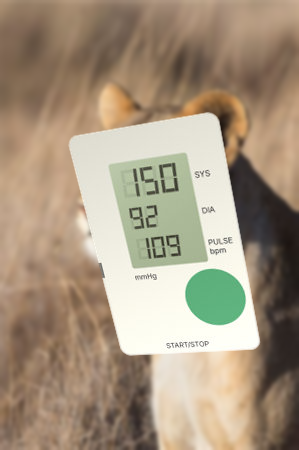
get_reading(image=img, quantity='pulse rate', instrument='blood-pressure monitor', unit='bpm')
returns 109 bpm
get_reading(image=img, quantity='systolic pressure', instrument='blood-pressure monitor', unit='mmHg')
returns 150 mmHg
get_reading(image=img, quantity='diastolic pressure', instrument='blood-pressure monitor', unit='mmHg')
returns 92 mmHg
